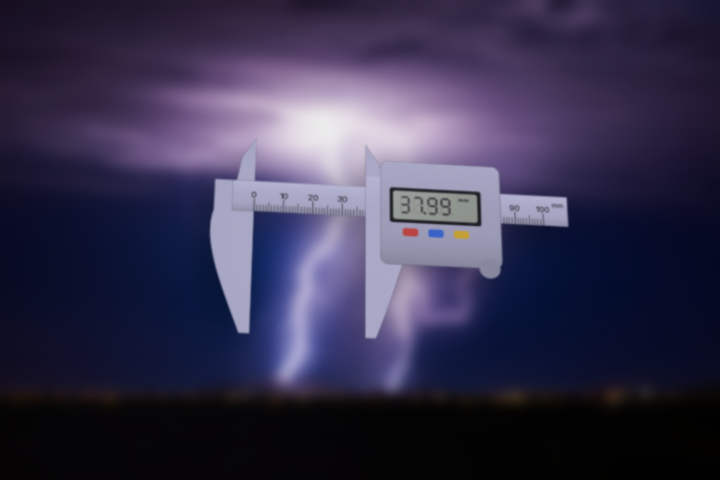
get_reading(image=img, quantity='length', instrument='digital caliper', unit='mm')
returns 37.99 mm
